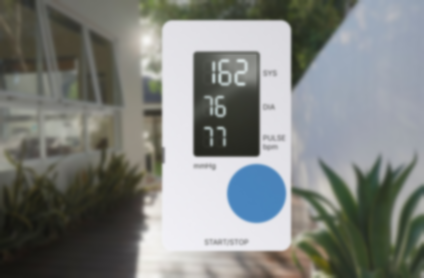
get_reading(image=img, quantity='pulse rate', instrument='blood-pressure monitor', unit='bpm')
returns 77 bpm
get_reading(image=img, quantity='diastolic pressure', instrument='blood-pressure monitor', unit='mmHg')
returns 76 mmHg
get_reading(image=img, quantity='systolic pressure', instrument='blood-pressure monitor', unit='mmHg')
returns 162 mmHg
